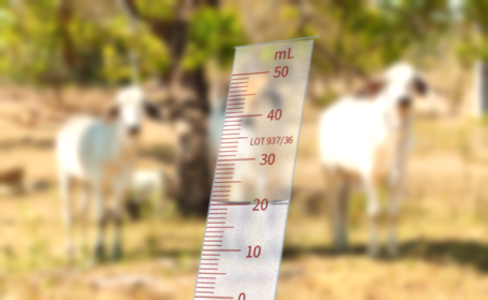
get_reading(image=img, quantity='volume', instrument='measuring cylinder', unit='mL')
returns 20 mL
